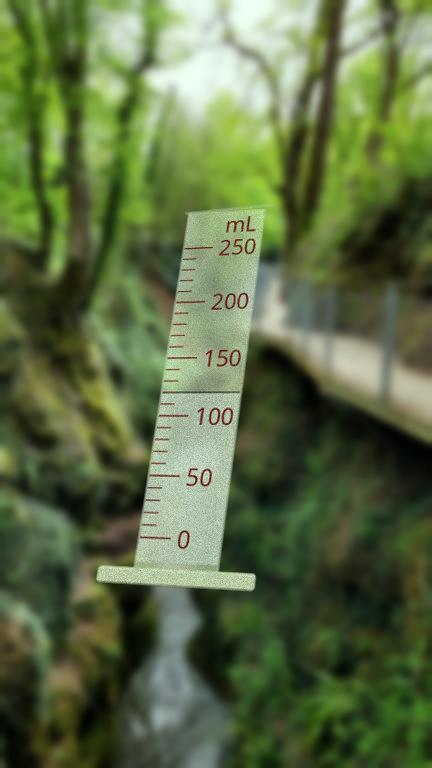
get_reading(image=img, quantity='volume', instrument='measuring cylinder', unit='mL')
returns 120 mL
